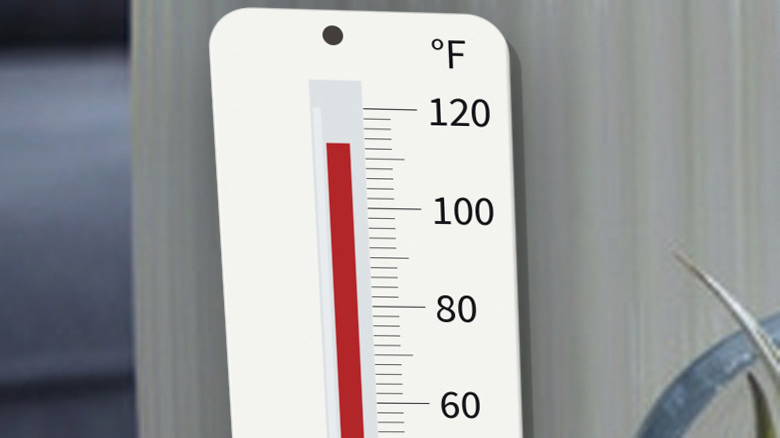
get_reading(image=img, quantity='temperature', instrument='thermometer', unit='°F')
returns 113 °F
